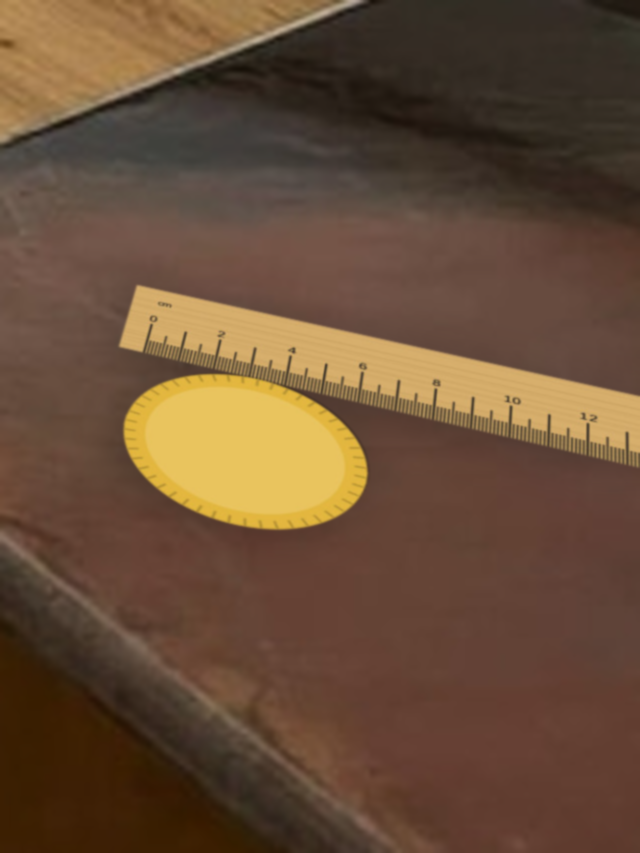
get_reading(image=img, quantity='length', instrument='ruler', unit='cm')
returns 6.5 cm
